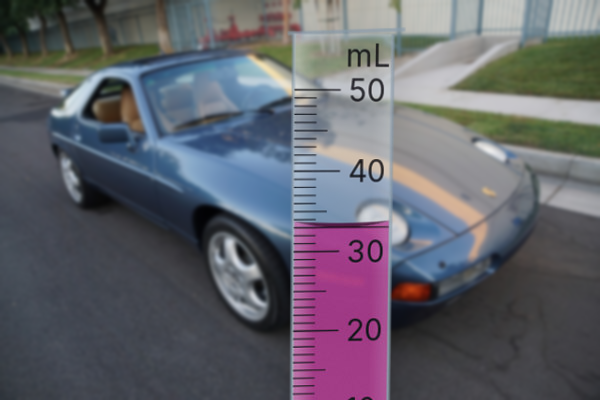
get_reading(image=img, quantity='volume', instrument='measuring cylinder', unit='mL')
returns 33 mL
